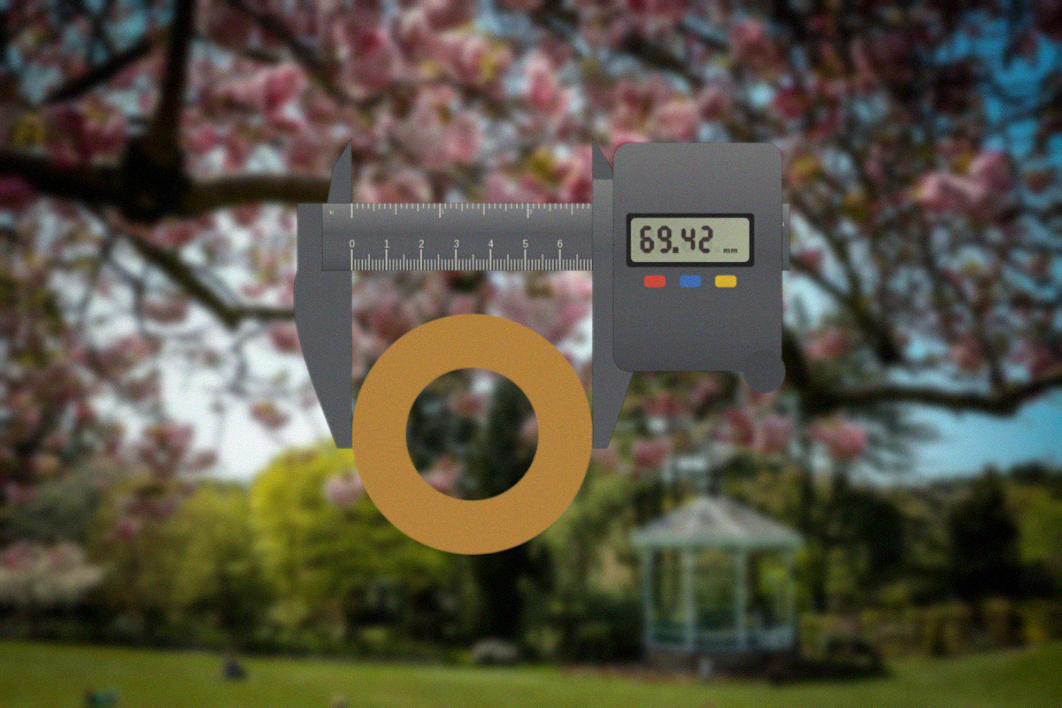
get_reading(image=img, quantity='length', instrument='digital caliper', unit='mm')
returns 69.42 mm
